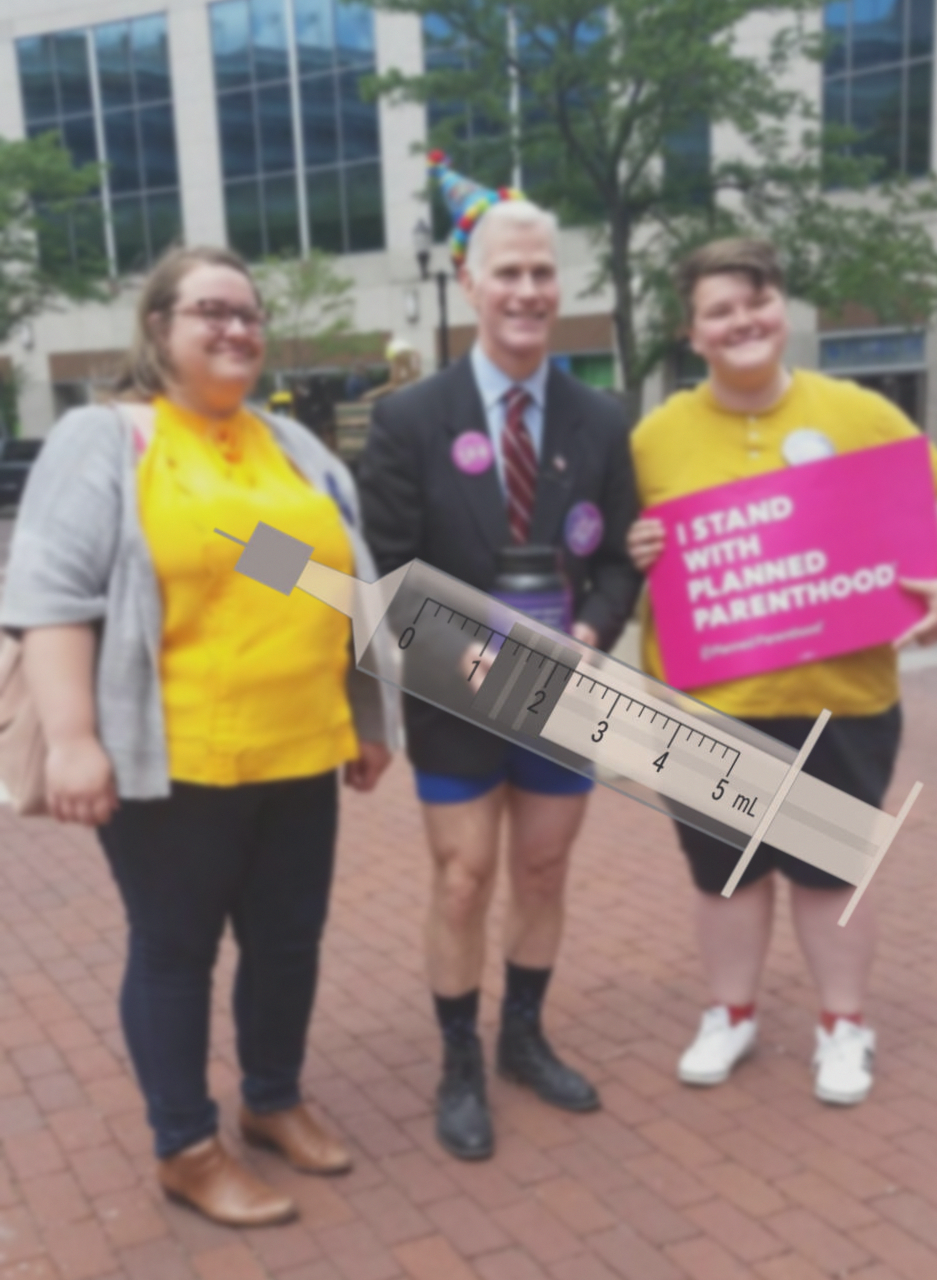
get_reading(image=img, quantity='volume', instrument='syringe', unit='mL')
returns 1.2 mL
